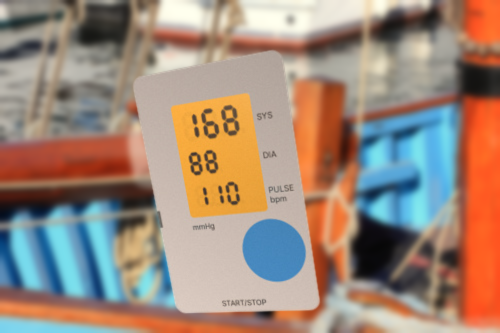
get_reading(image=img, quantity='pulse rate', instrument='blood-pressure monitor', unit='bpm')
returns 110 bpm
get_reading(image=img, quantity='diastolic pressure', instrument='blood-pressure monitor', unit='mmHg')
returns 88 mmHg
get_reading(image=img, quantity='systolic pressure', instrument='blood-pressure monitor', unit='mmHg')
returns 168 mmHg
